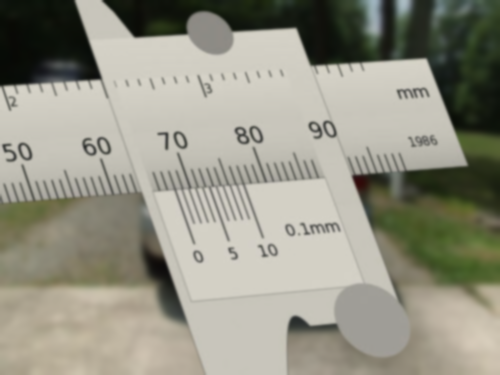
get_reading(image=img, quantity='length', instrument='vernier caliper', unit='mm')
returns 68.0 mm
